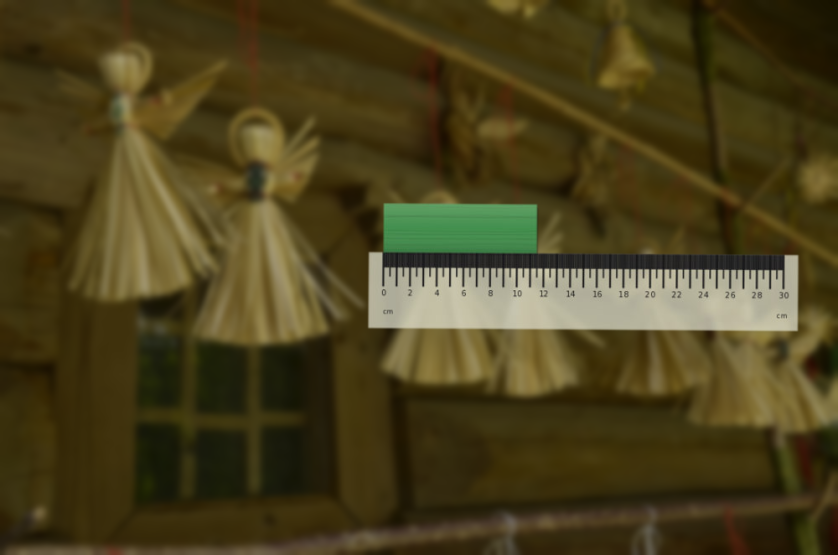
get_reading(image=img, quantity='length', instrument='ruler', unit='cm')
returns 11.5 cm
